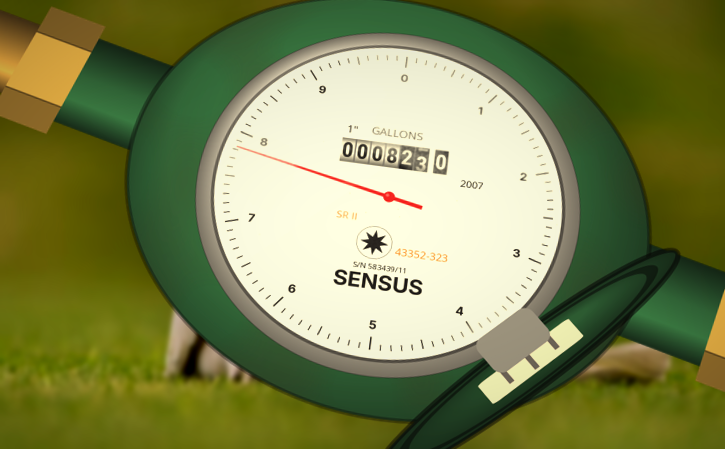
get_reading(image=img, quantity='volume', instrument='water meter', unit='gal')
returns 8227.8 gal
